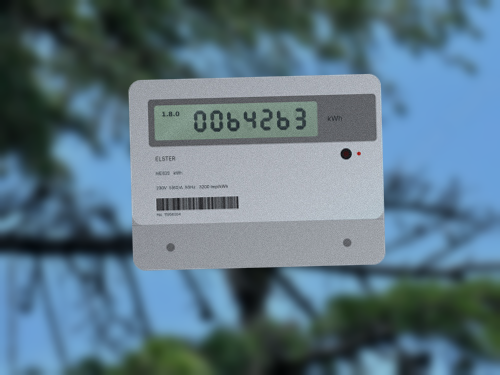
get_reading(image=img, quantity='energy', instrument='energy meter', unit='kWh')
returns 64263 kWh
